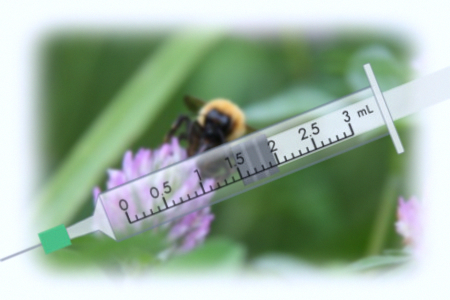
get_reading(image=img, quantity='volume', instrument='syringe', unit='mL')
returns 1.5 mL
